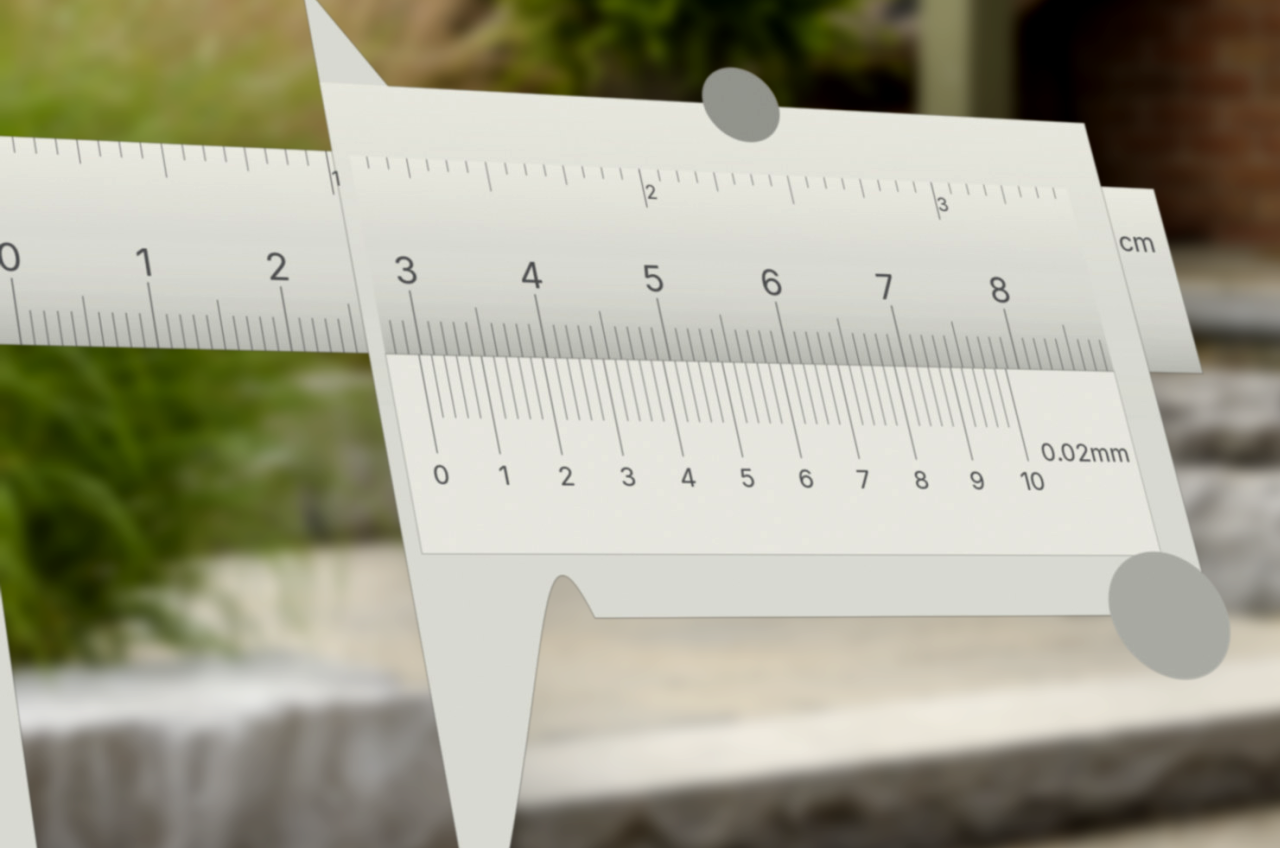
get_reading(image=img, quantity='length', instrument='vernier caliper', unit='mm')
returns 29.8 mm
